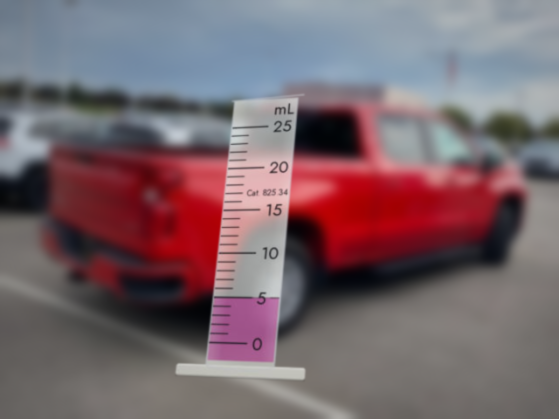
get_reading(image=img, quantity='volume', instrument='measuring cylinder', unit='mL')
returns 5 mL
